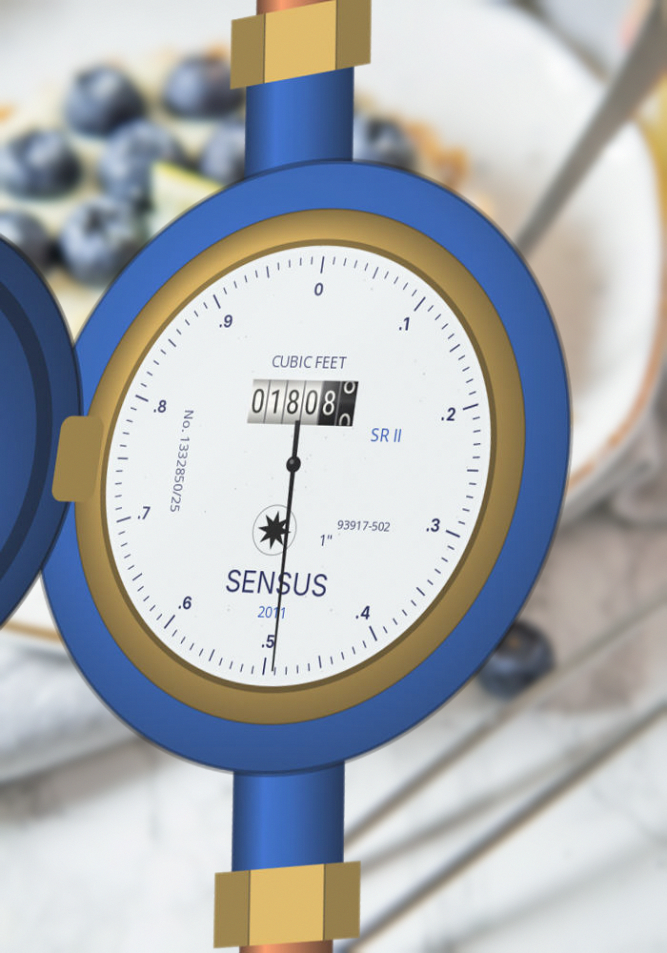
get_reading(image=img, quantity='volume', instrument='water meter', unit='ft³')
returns 18088.49 ft³
